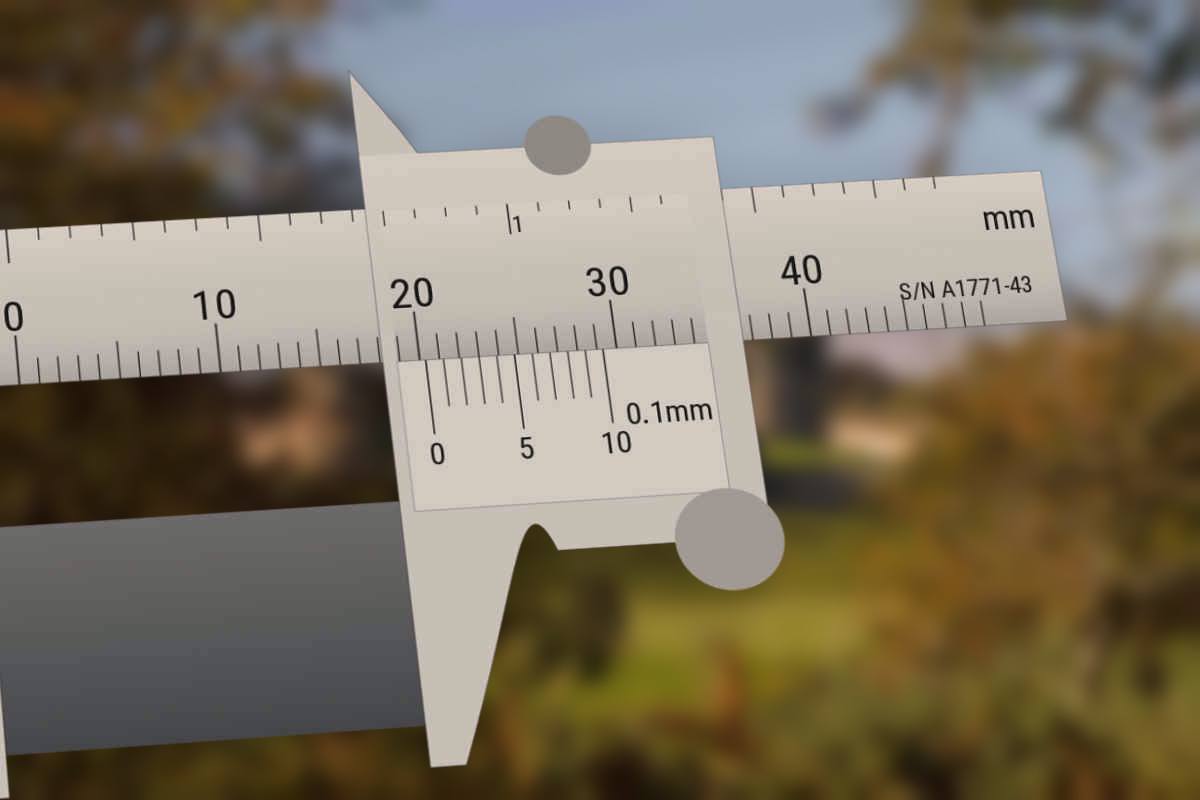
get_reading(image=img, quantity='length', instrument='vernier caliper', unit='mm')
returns 20.3 mm
